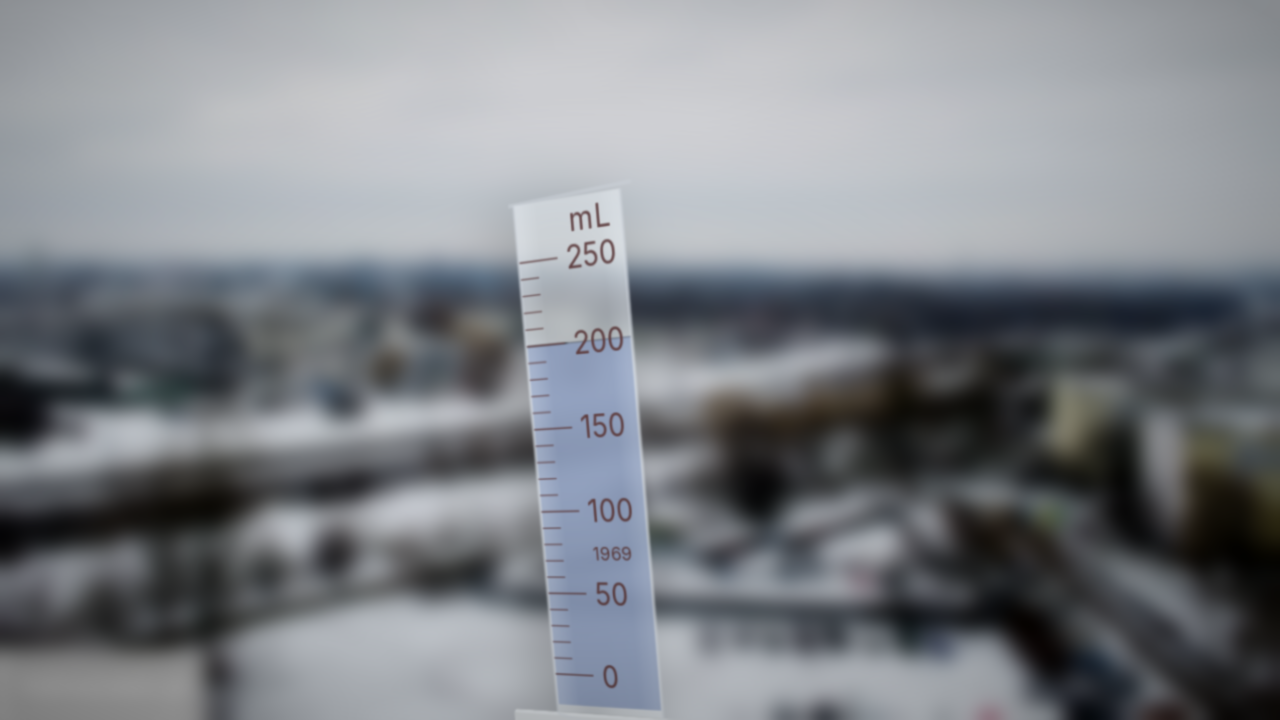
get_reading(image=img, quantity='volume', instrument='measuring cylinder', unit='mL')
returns 200 mL
